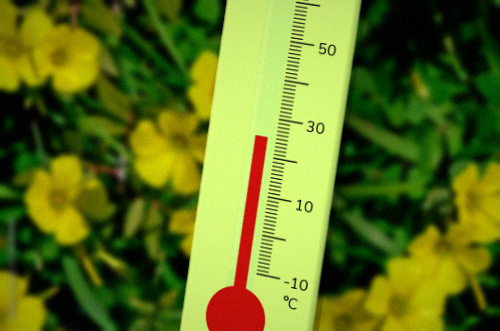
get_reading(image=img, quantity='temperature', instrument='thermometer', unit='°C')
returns 25 °C
